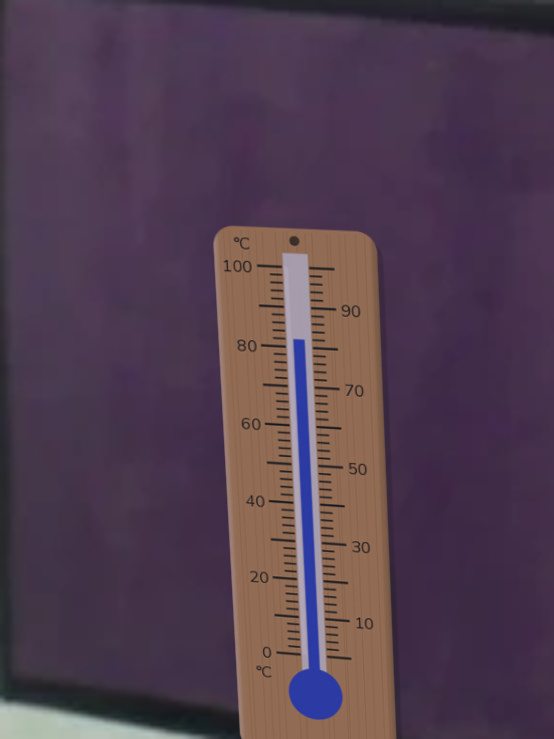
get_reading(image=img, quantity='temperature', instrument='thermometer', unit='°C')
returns 82 °C
